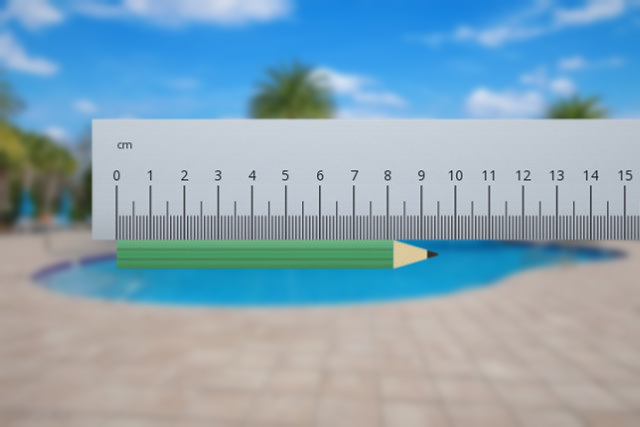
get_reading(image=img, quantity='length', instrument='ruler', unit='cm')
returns 9.5 cm
